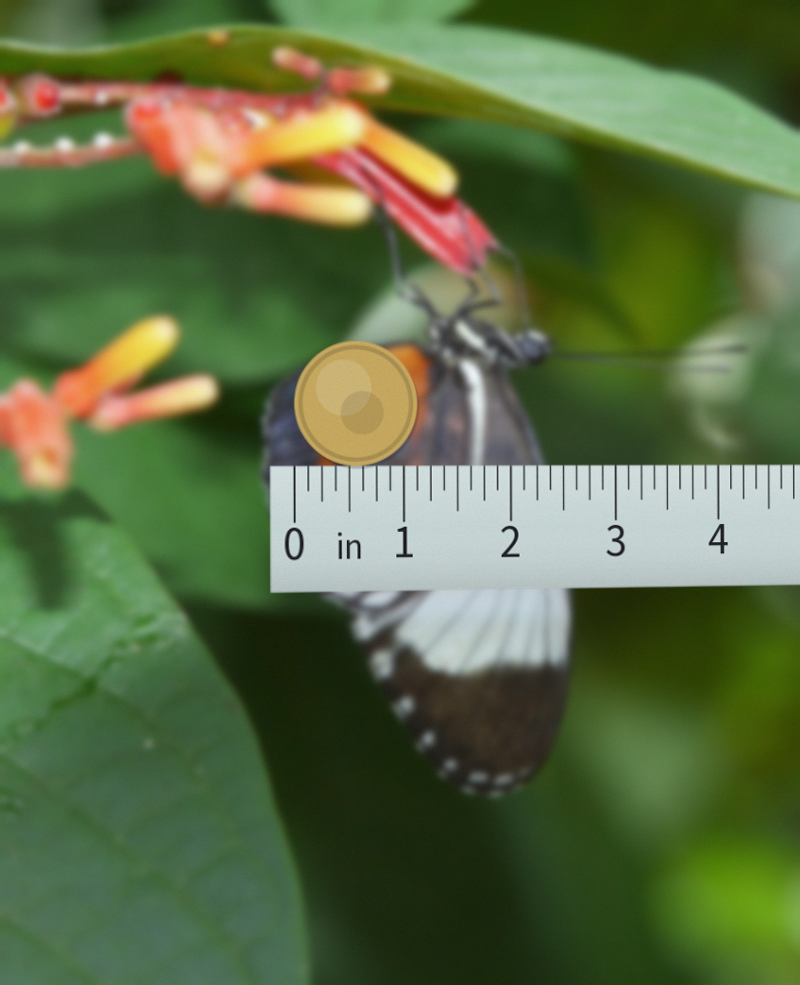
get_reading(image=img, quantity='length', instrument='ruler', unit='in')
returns 1.125 in
